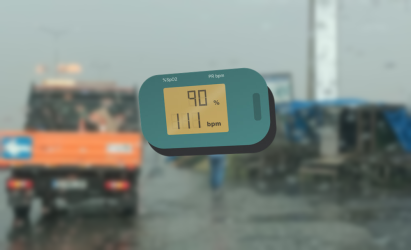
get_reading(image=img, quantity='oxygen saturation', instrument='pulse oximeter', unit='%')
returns 90 %
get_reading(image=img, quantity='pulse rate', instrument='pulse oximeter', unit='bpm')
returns 111 bpm
